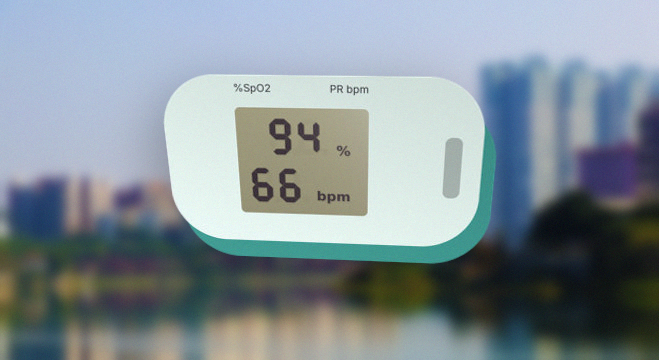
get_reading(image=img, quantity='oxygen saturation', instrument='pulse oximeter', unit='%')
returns 94 %
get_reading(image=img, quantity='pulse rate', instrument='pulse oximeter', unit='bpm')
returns 66 bpm
